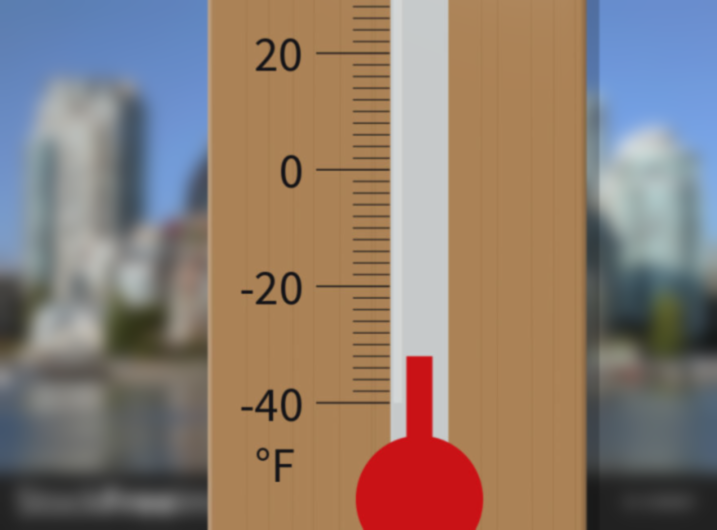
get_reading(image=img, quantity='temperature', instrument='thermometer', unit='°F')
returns -32 °F
